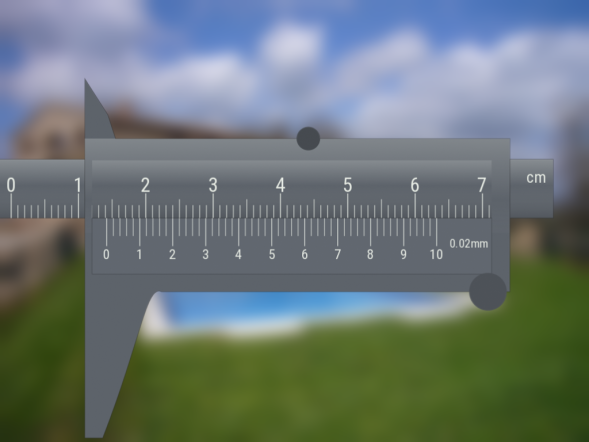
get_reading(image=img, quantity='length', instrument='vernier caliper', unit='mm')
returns 14.2 mm
